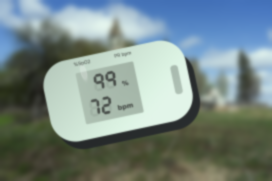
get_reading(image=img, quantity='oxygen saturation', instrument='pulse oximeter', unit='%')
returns 99 %
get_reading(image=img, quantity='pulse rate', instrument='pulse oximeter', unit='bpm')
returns 72 bpm
